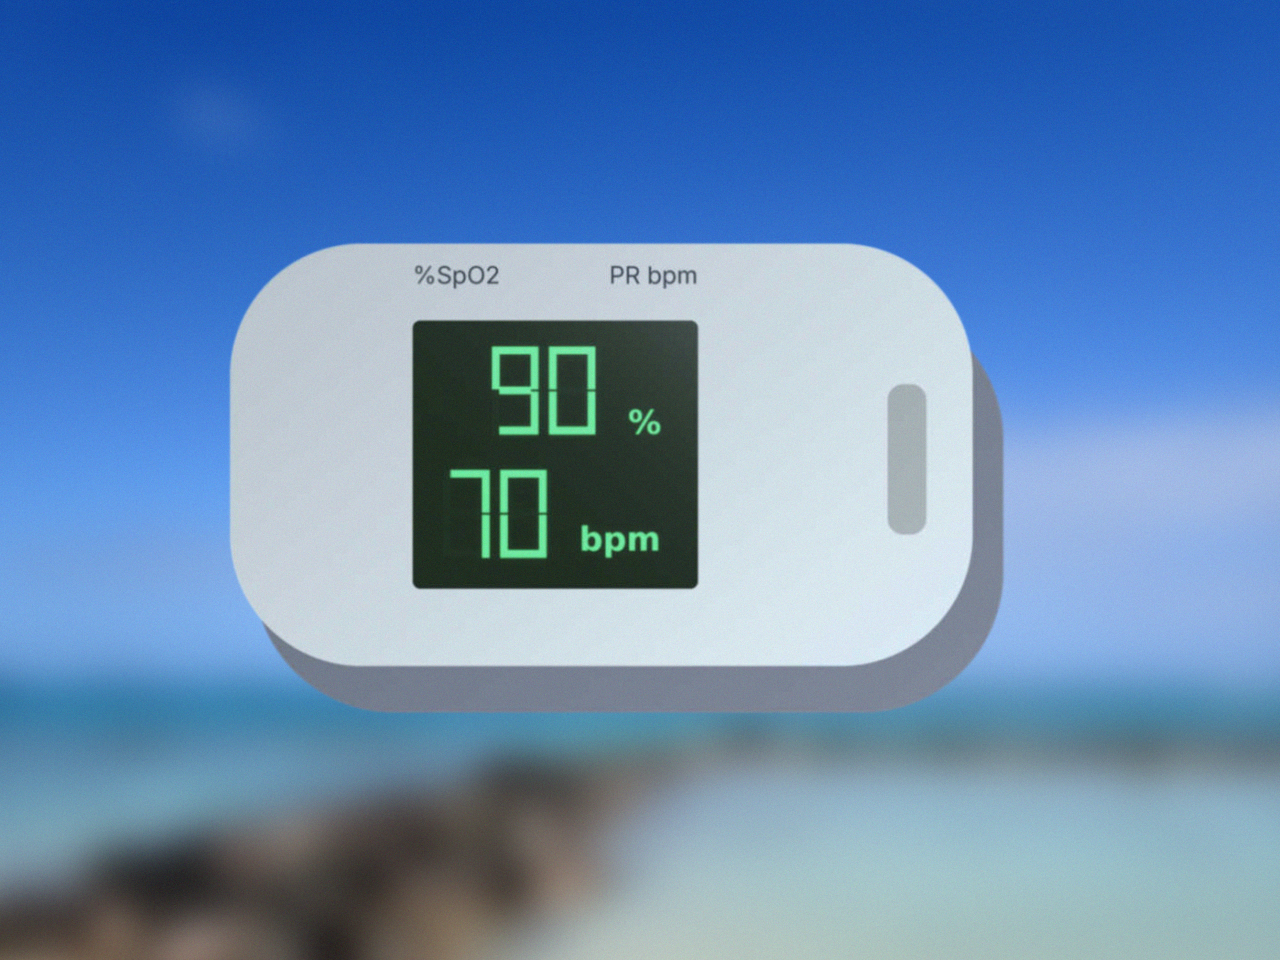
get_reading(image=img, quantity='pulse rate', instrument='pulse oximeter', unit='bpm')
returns 70 bpm
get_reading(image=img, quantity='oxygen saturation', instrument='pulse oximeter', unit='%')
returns 90 %
